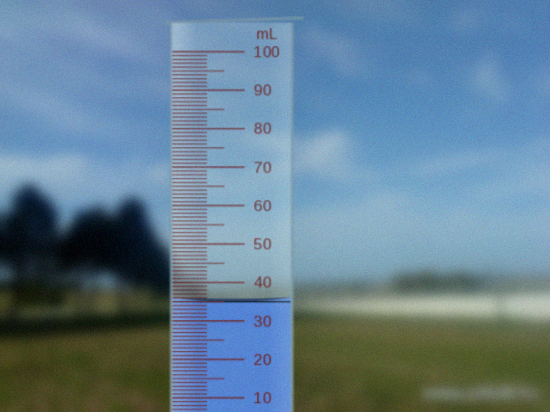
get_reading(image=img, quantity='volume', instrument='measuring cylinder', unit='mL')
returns 35 mL
